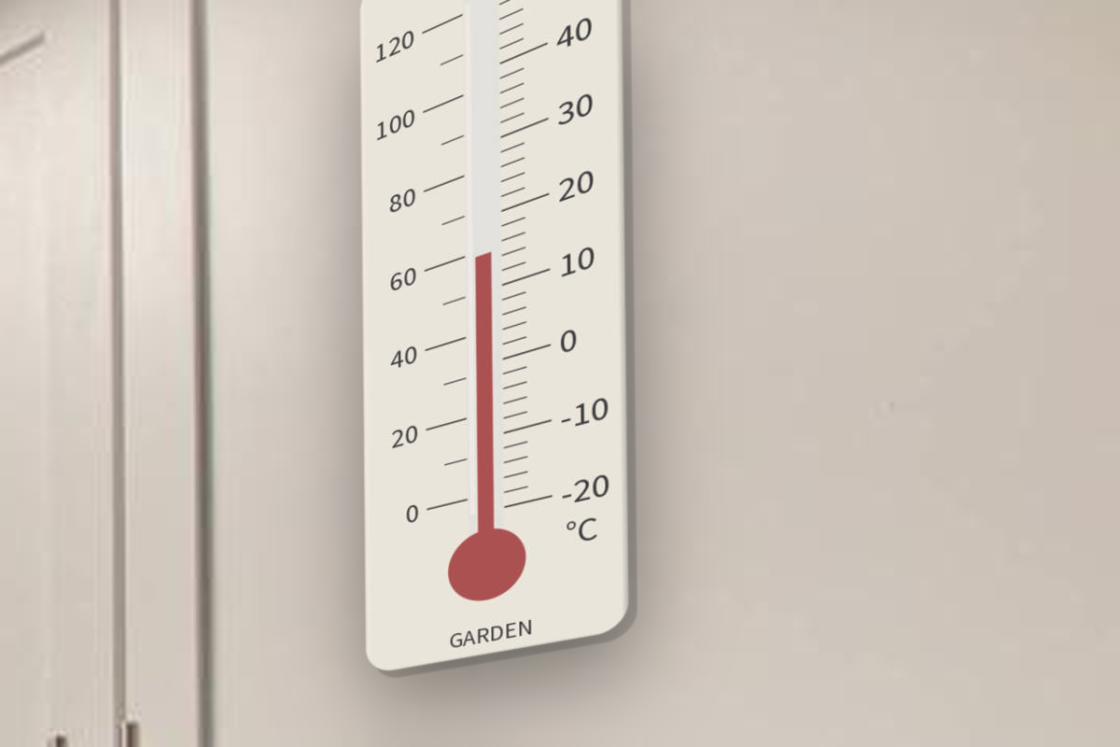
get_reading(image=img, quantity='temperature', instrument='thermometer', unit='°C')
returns 15 °C
